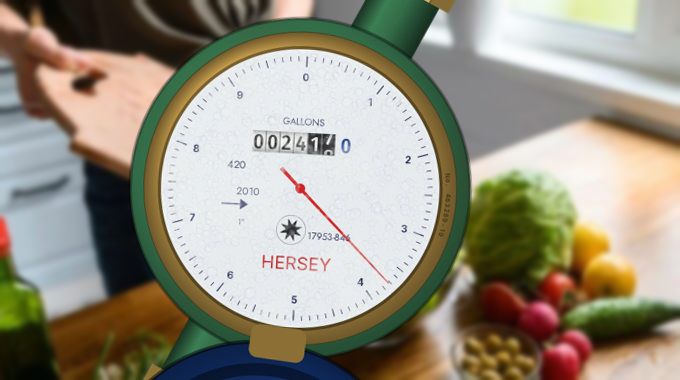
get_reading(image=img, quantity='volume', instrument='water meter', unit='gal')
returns 24173.7 gal
